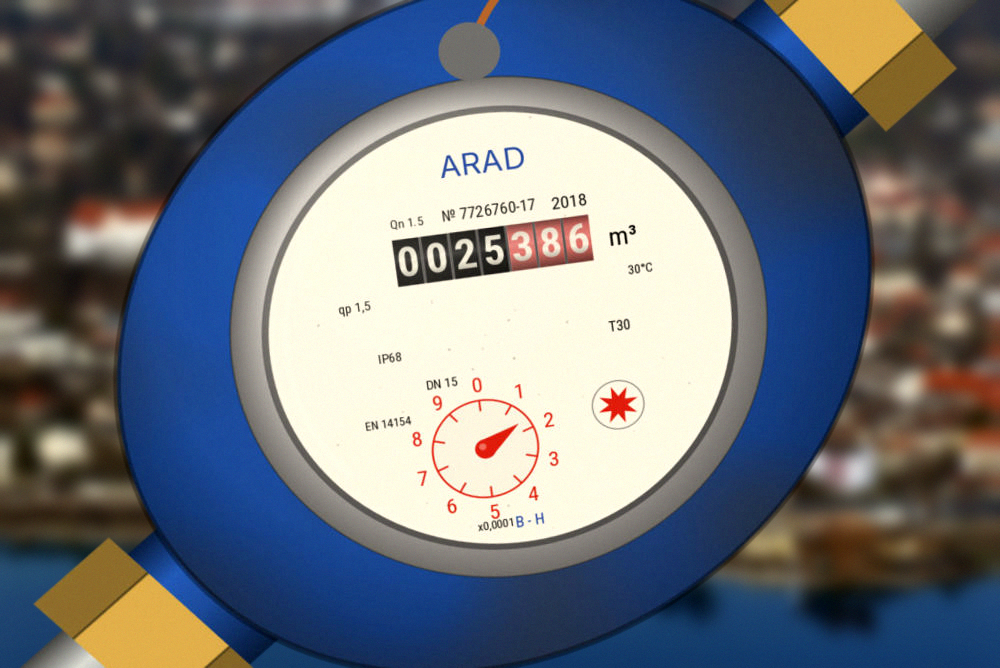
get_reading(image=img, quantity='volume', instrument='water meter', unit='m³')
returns 25.3861 m³
